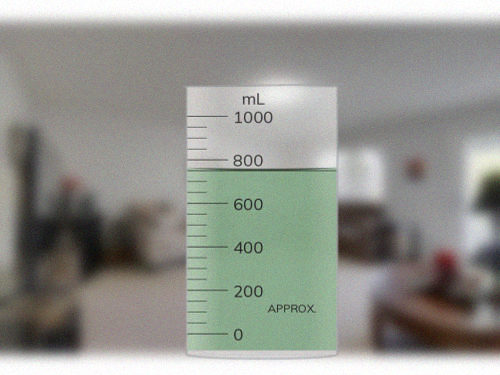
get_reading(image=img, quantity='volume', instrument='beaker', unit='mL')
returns 750 mL
